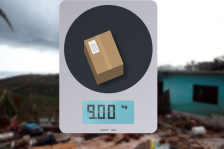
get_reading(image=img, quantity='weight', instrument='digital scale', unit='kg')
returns 9.00 kg
